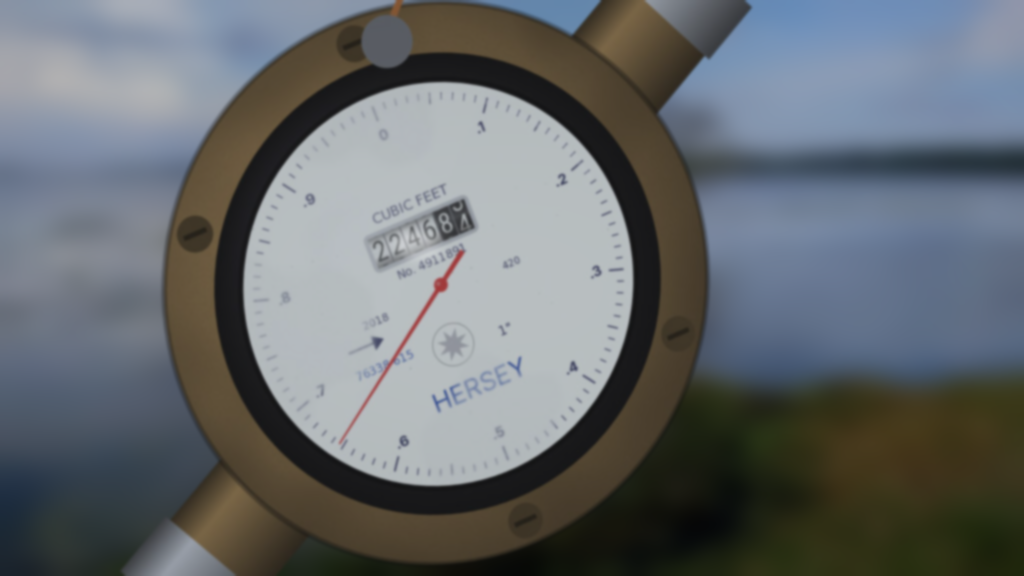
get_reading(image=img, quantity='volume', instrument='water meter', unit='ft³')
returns 224683.65 ft³
